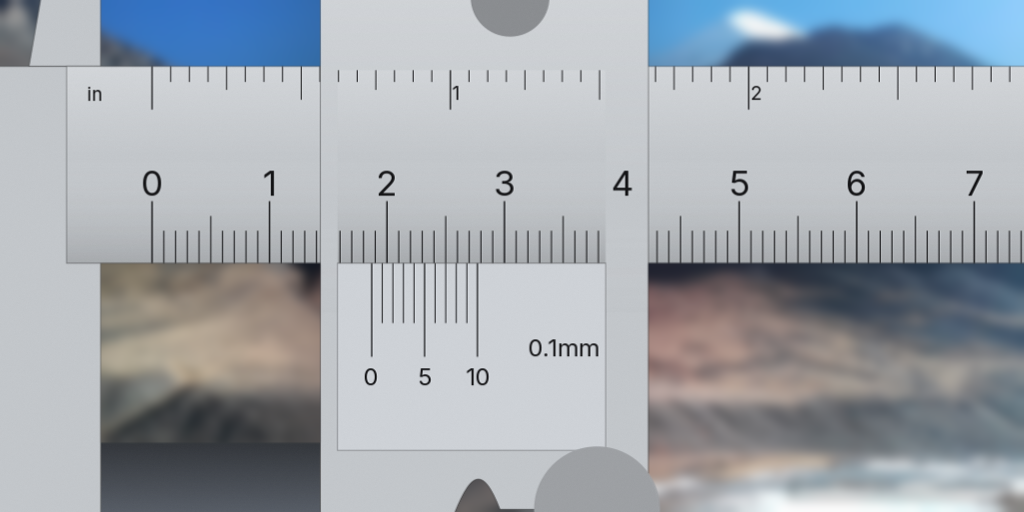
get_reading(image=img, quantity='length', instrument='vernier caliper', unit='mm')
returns 18.7 mm
